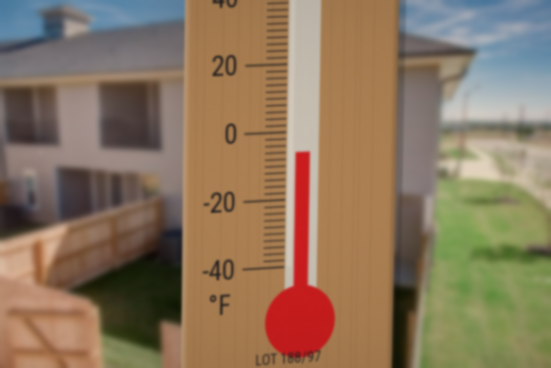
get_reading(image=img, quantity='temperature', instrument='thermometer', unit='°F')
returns -6 °F
